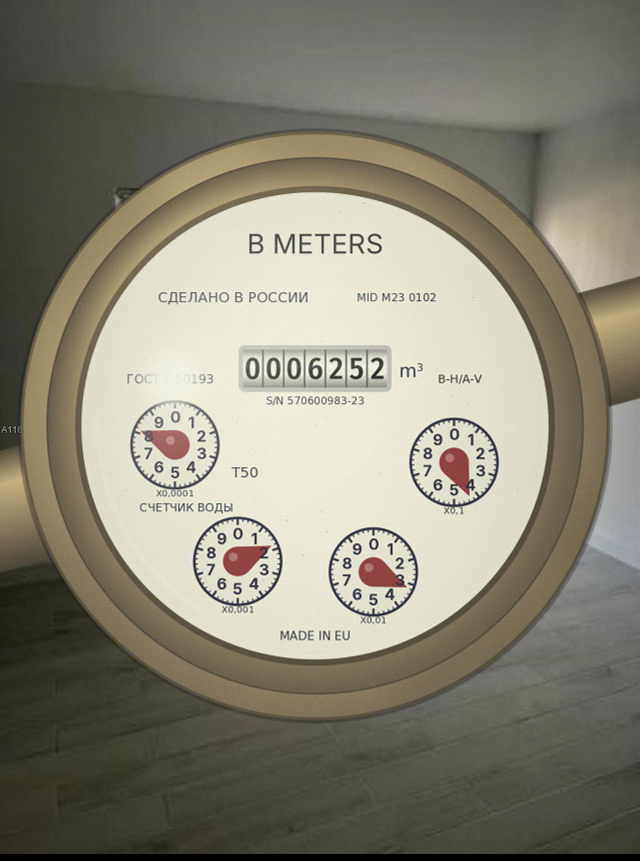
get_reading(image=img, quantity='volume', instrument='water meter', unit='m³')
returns 6252.4318 m³
